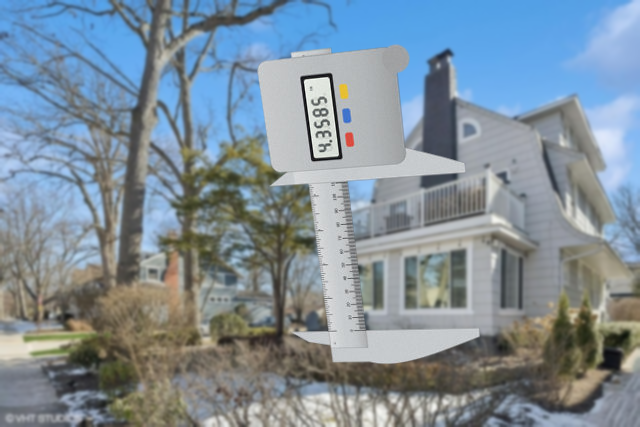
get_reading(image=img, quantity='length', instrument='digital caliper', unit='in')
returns 4.3585 in
